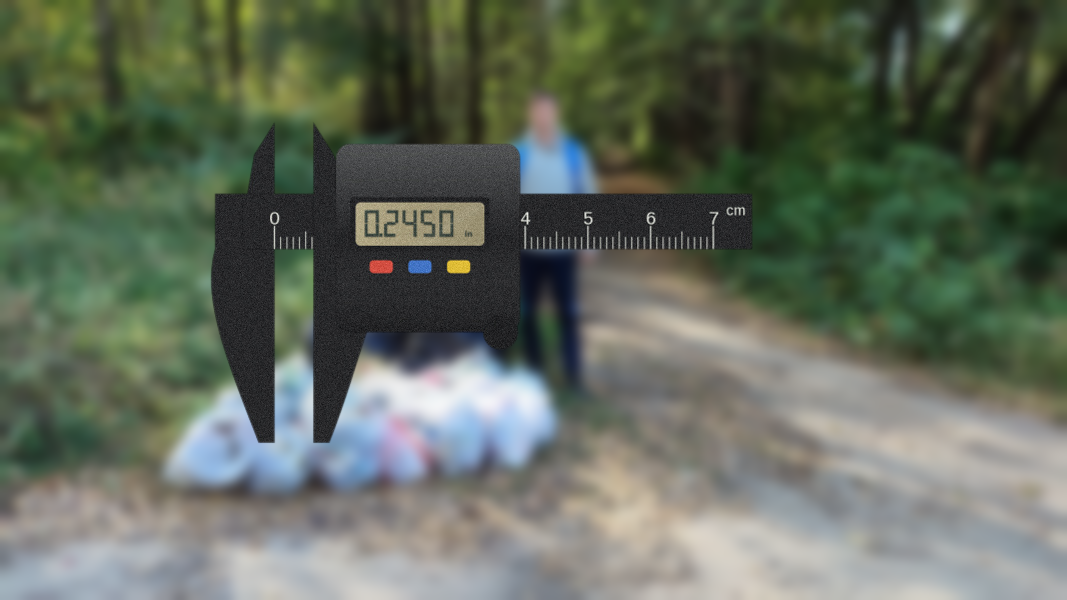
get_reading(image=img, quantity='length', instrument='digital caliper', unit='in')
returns 0.2450 in
